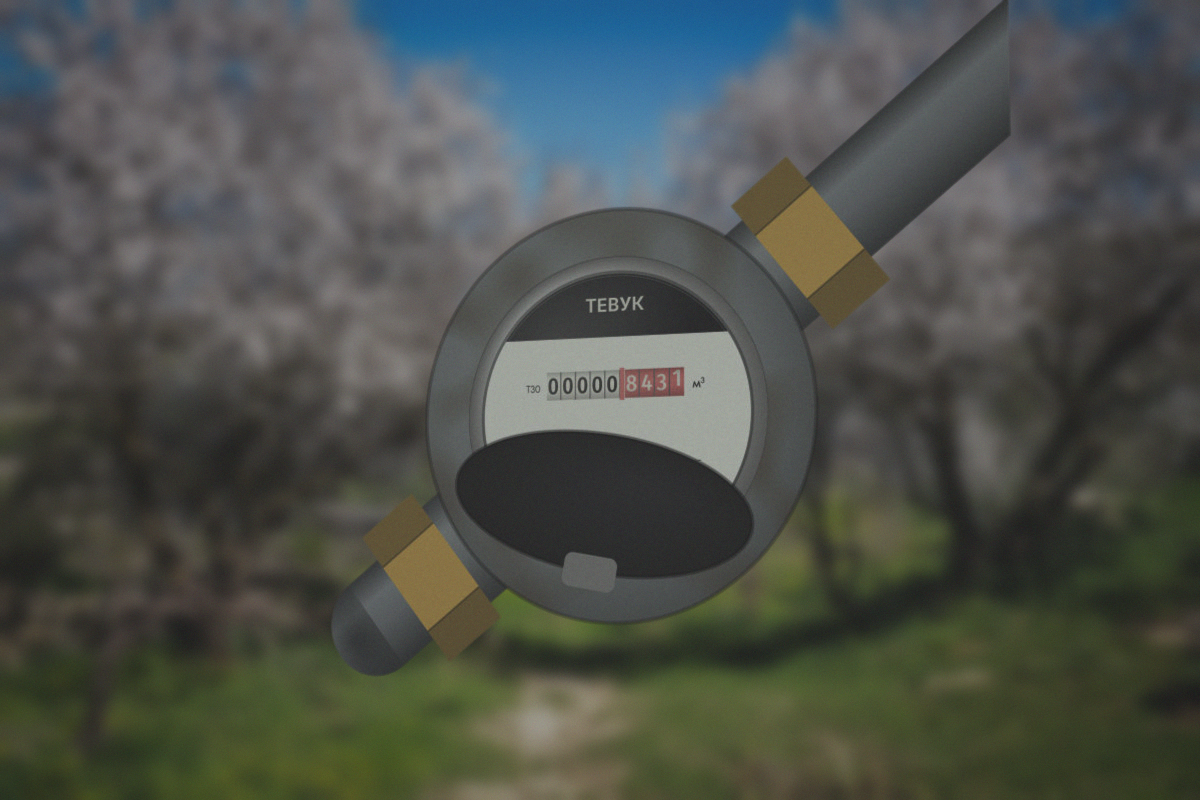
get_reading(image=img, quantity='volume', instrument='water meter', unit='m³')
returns 0.8431 m³
